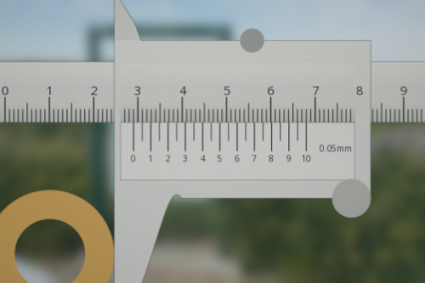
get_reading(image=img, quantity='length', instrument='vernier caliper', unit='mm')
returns 29.0 mm
